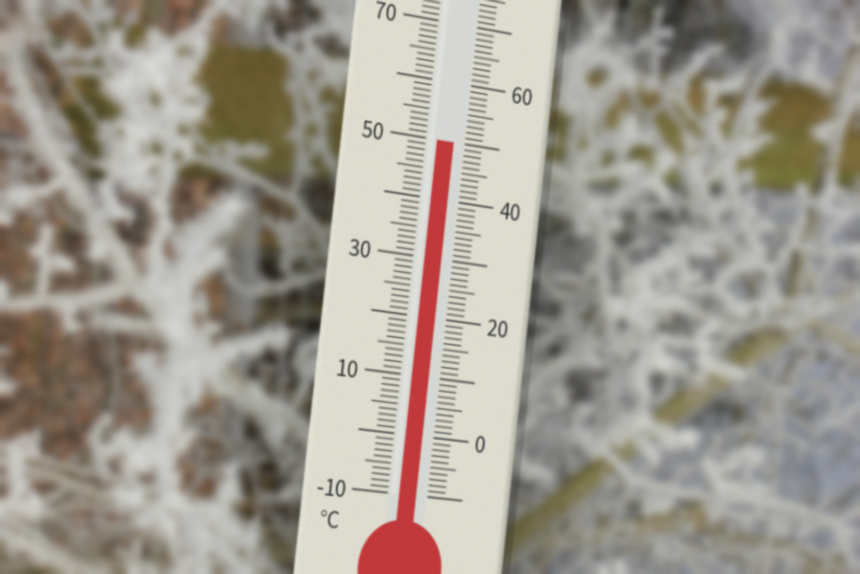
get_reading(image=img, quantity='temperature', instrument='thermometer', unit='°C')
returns 50 °C
